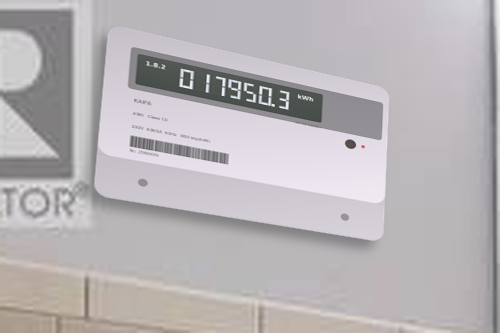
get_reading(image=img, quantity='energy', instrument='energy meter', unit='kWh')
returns 17950.3 kWh
